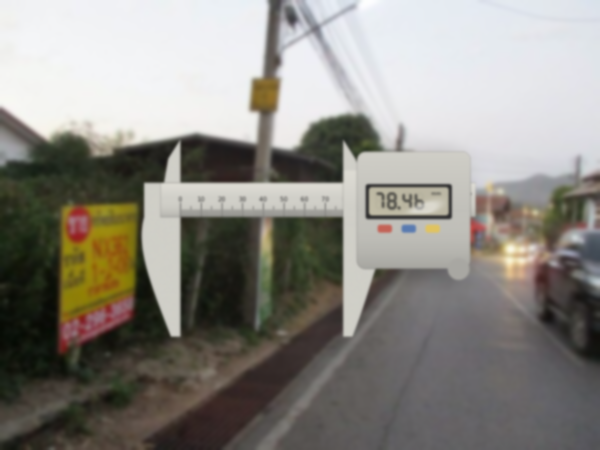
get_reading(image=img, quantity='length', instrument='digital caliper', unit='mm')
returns 78.46 mm
